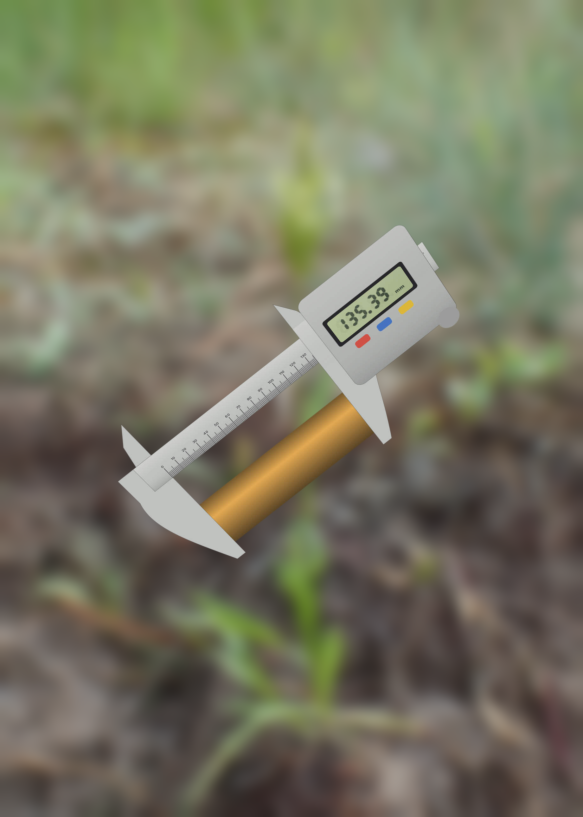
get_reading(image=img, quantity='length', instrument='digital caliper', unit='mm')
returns 135.39 mm
